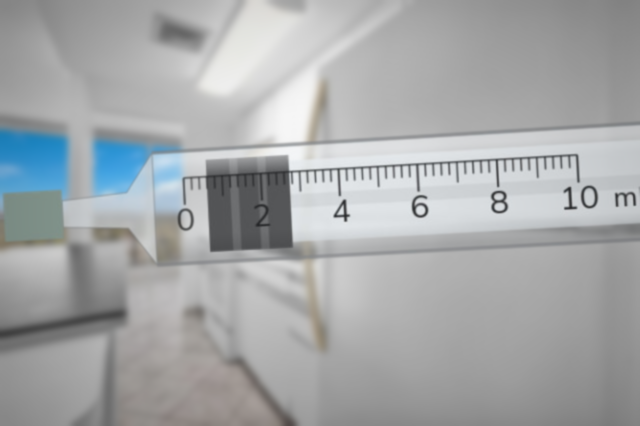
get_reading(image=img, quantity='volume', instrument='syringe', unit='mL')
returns 0.6 mL
